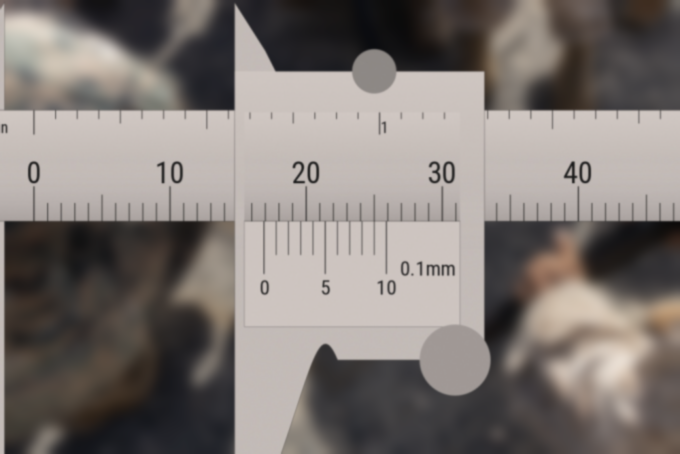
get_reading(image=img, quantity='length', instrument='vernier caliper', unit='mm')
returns 16.9 mm
